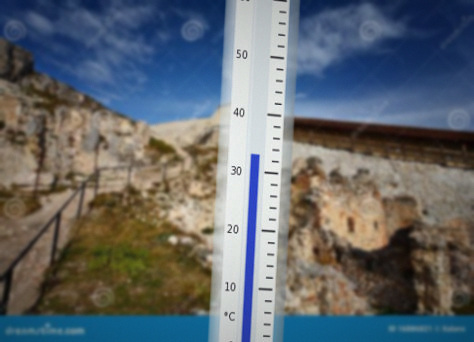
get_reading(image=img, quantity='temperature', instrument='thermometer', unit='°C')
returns 33 °C
